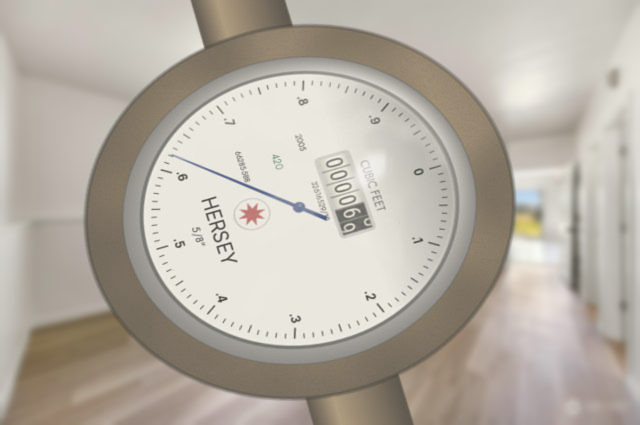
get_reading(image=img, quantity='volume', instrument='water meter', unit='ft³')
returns 68.62 ft³
